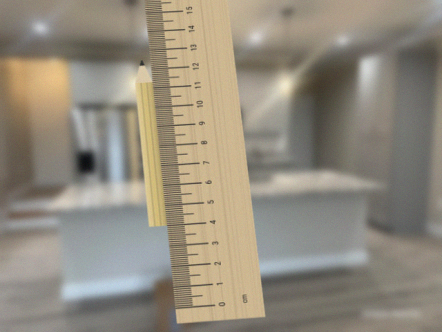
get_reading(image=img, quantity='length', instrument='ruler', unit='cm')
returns 8.5 cm
